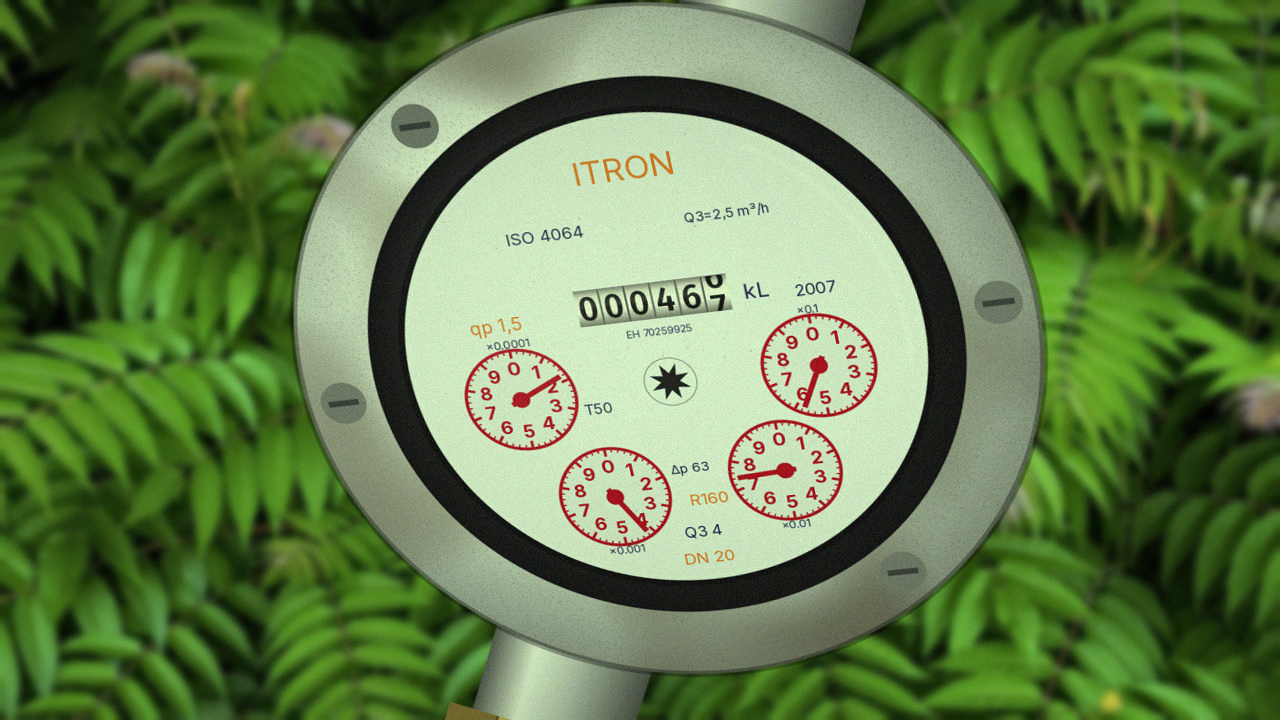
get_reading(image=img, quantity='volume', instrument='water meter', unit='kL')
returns 466.5741 kL
